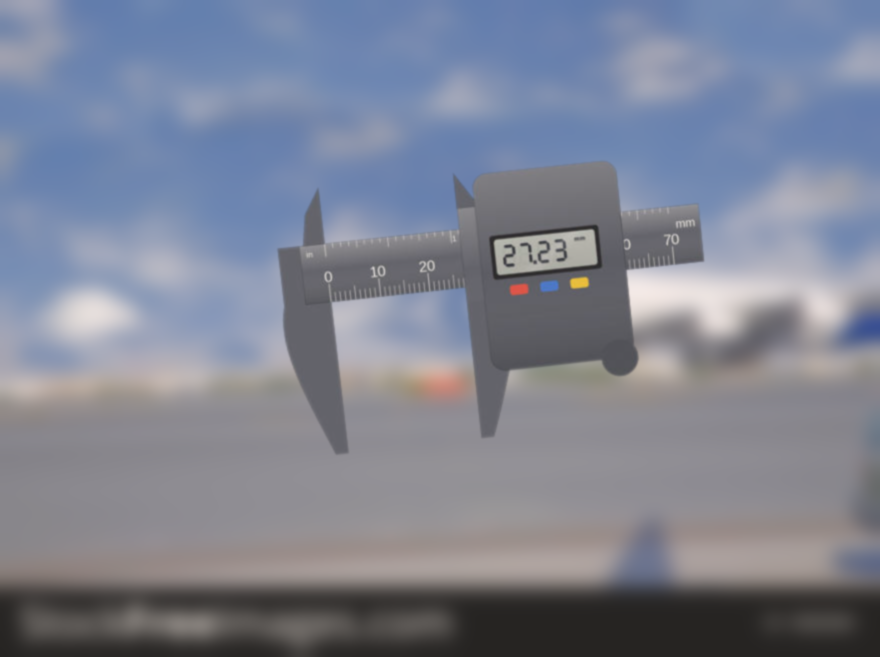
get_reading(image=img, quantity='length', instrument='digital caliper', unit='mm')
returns 27.23 mm
